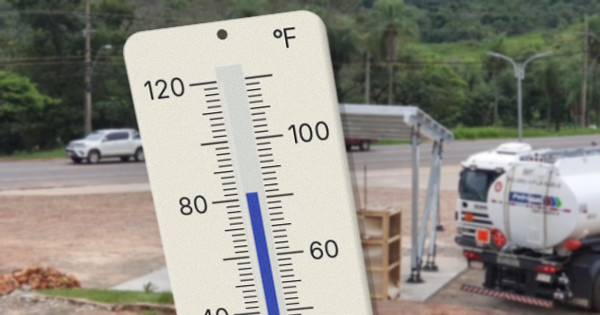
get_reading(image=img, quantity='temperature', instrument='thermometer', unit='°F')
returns 82 °F
